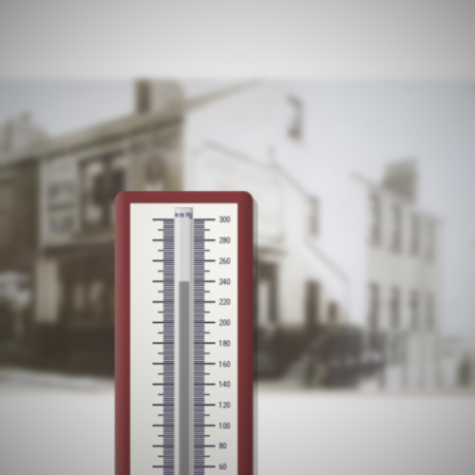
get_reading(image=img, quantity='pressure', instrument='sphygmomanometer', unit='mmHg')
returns 240 mmHg
